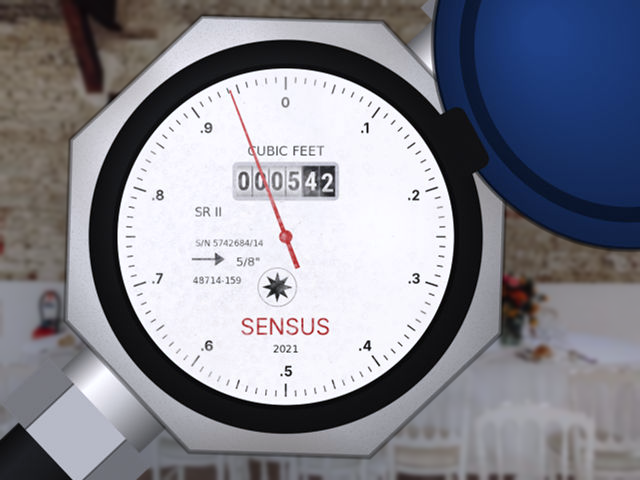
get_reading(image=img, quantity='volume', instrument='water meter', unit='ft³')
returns 541.94 ft³
